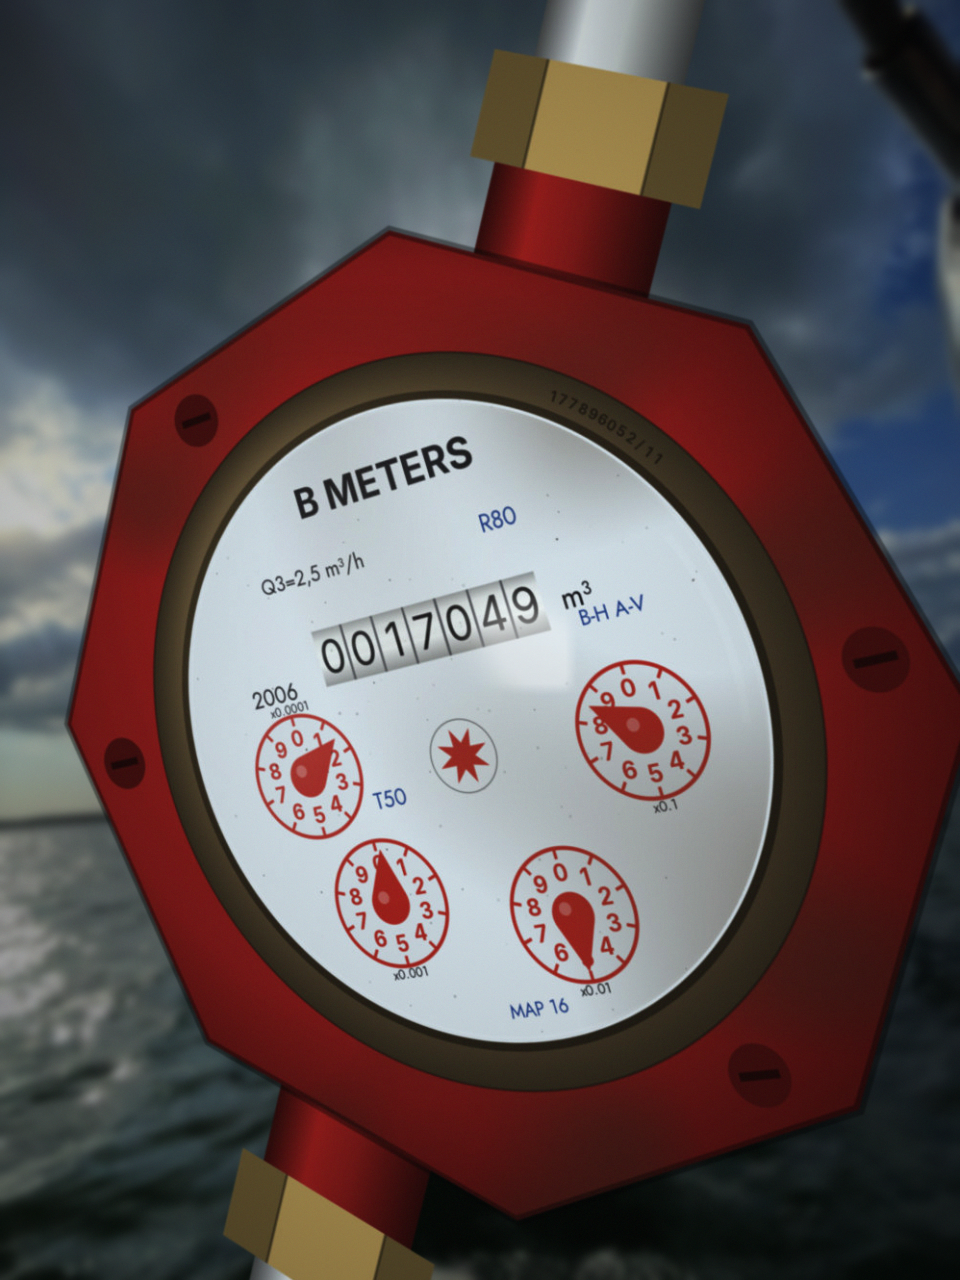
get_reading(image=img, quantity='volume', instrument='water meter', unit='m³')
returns 17049.8501 m³
